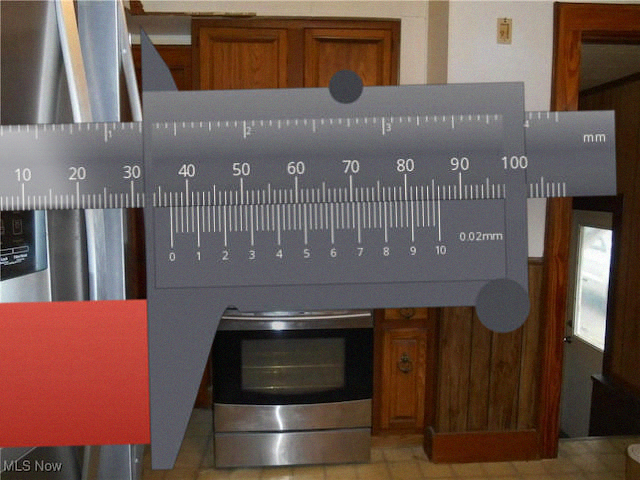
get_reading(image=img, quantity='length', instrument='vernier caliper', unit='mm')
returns 37.0 mm
